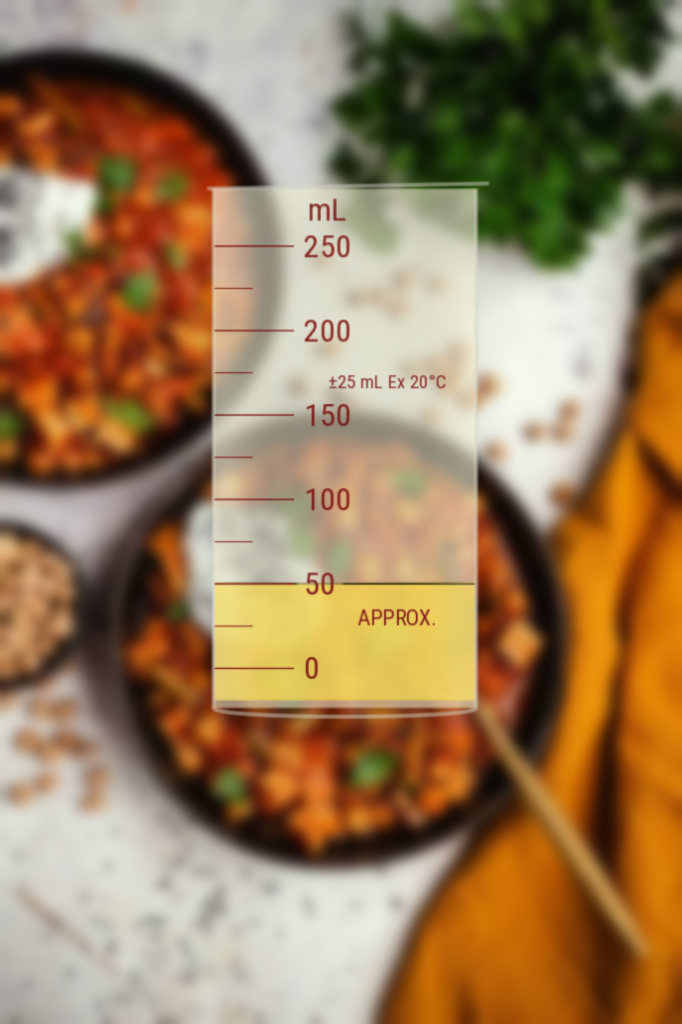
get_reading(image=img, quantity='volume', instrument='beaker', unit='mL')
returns 50 mL
